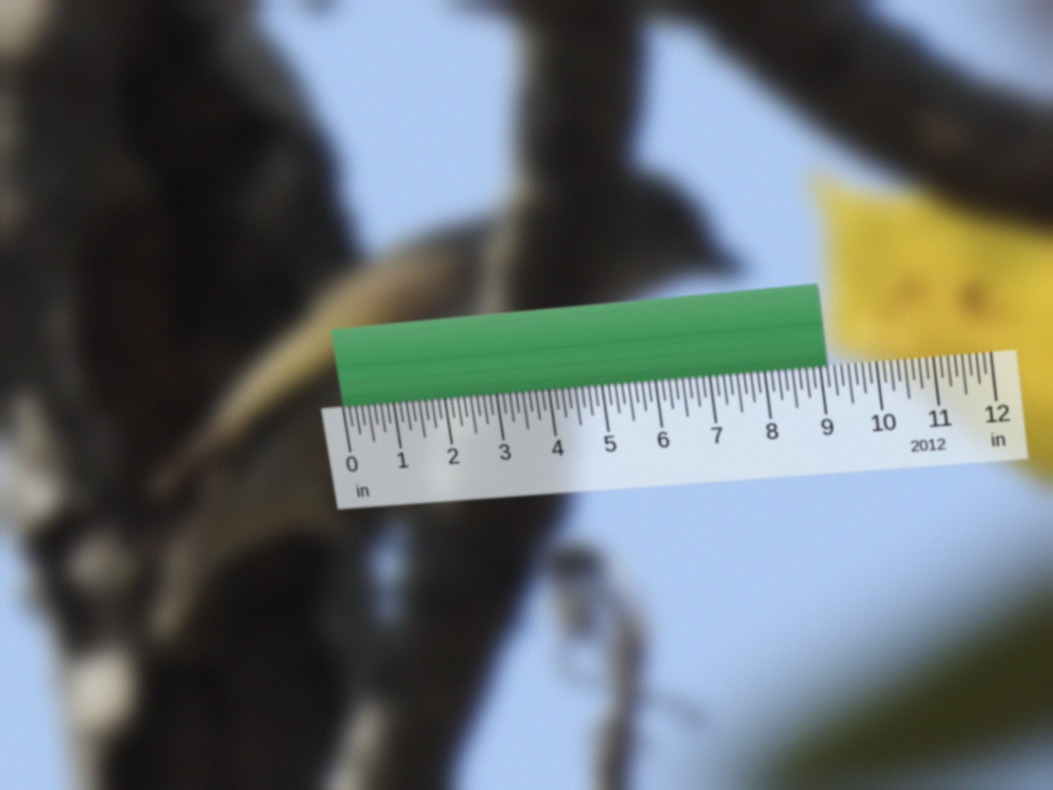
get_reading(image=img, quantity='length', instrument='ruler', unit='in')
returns 9.125 in
